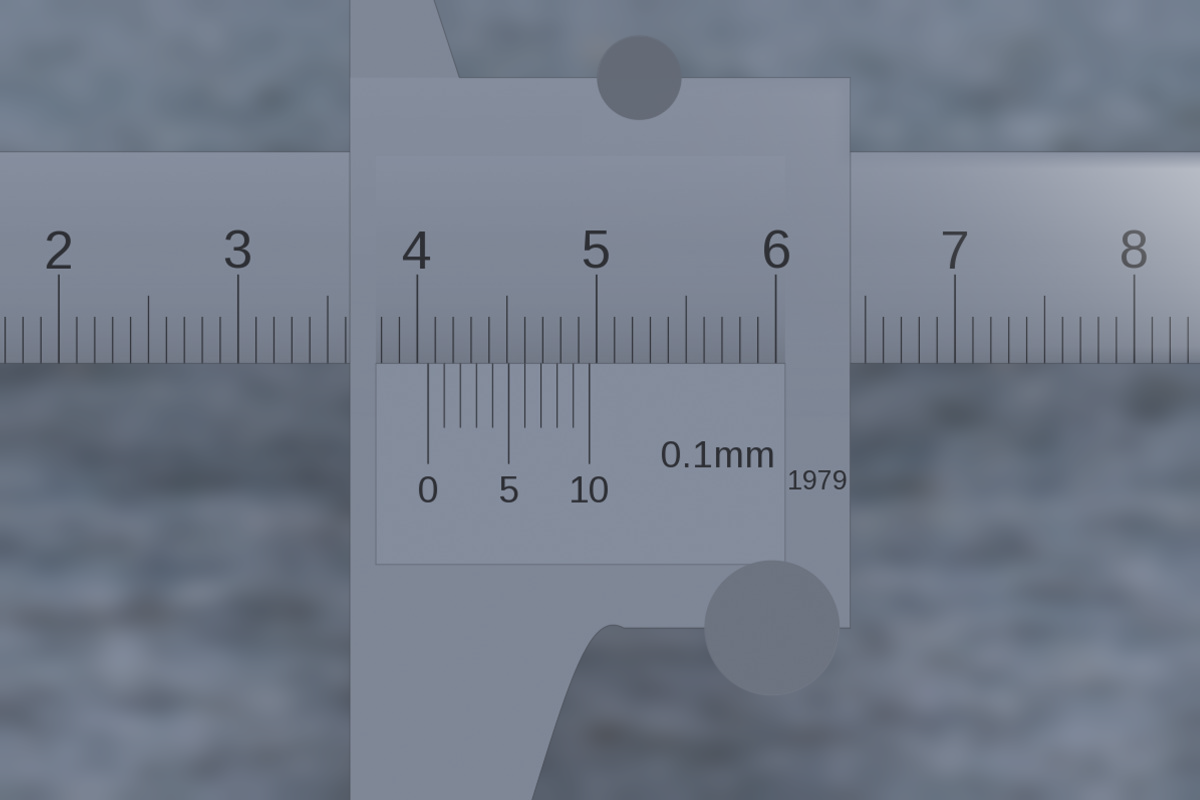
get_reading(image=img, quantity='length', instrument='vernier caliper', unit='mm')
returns 40.6 mm
